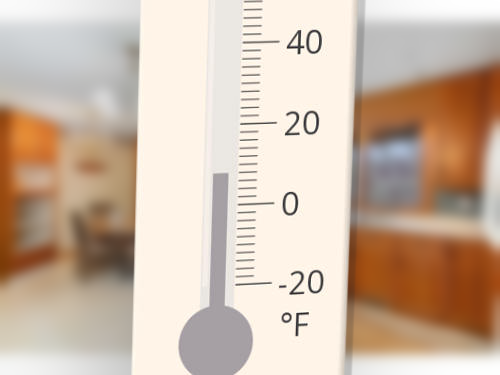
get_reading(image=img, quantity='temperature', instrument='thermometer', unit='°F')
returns 8 °F
